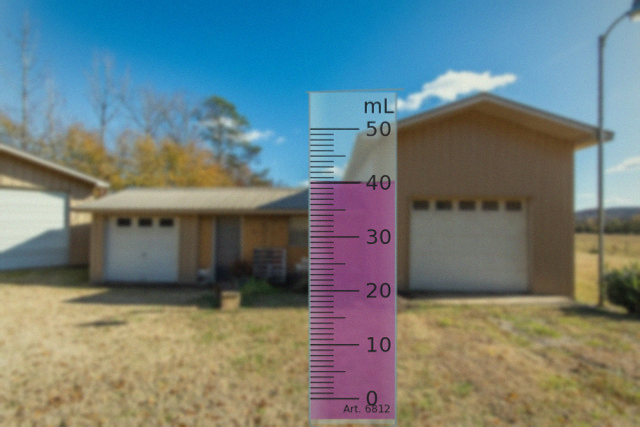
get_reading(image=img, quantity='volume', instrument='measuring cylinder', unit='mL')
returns 40 mL
